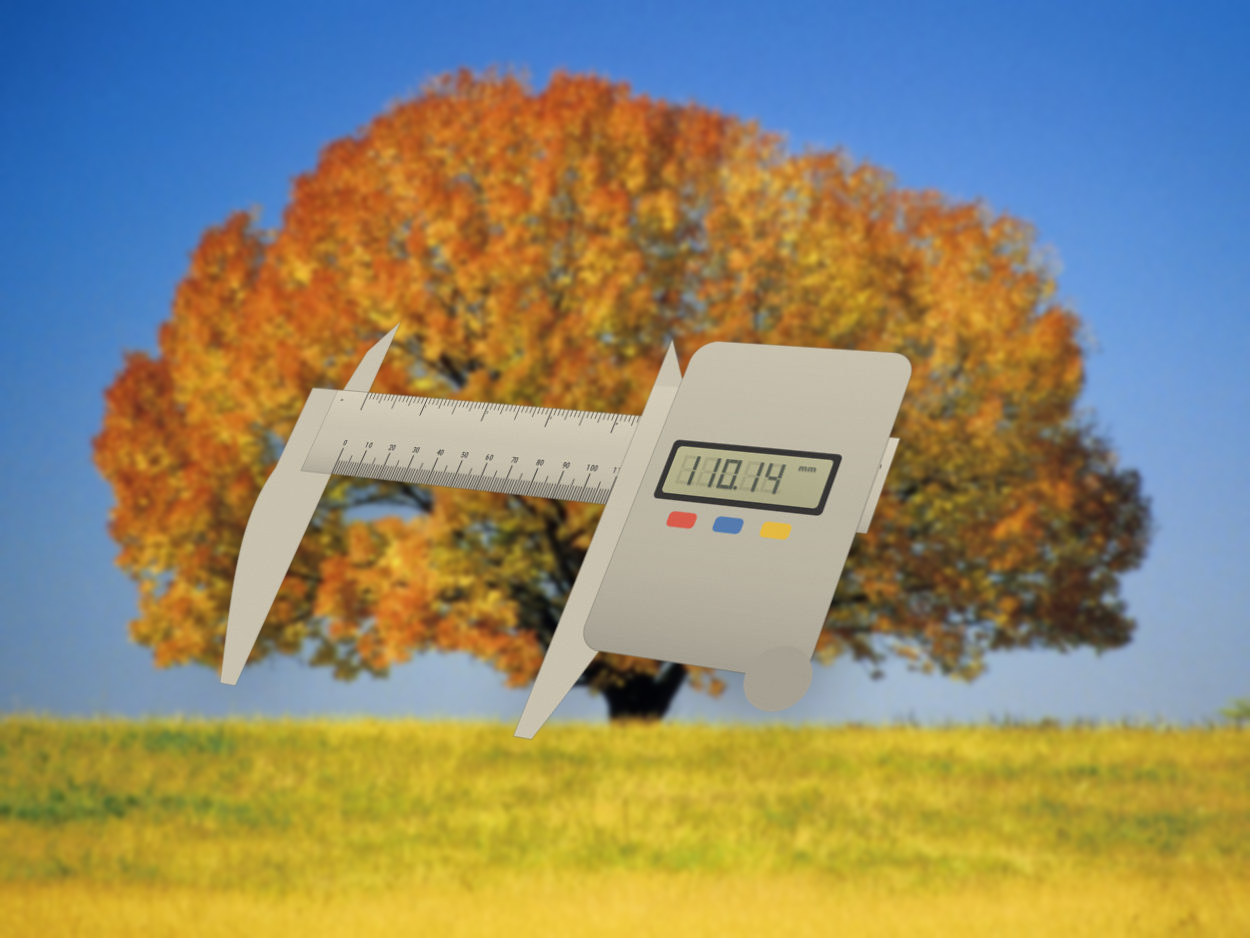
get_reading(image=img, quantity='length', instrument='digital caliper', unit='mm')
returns 110.14 mm
